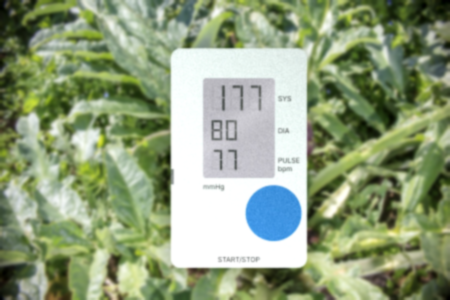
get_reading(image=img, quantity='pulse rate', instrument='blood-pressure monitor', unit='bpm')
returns 77 bpm
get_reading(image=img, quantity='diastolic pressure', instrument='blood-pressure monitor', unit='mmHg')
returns 80 mmHg
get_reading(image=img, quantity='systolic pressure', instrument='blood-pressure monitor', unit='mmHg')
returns 177 mmHg
